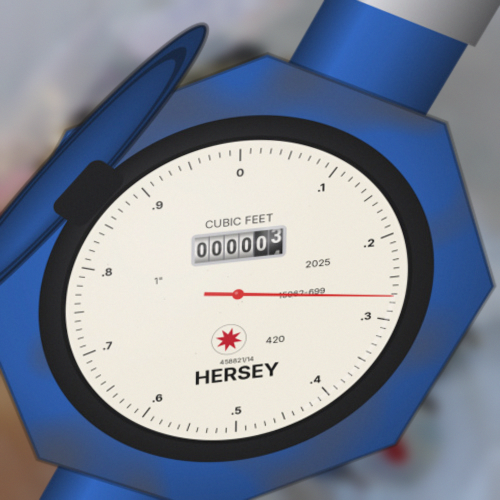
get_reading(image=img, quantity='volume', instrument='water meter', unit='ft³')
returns 3.27 ft³
